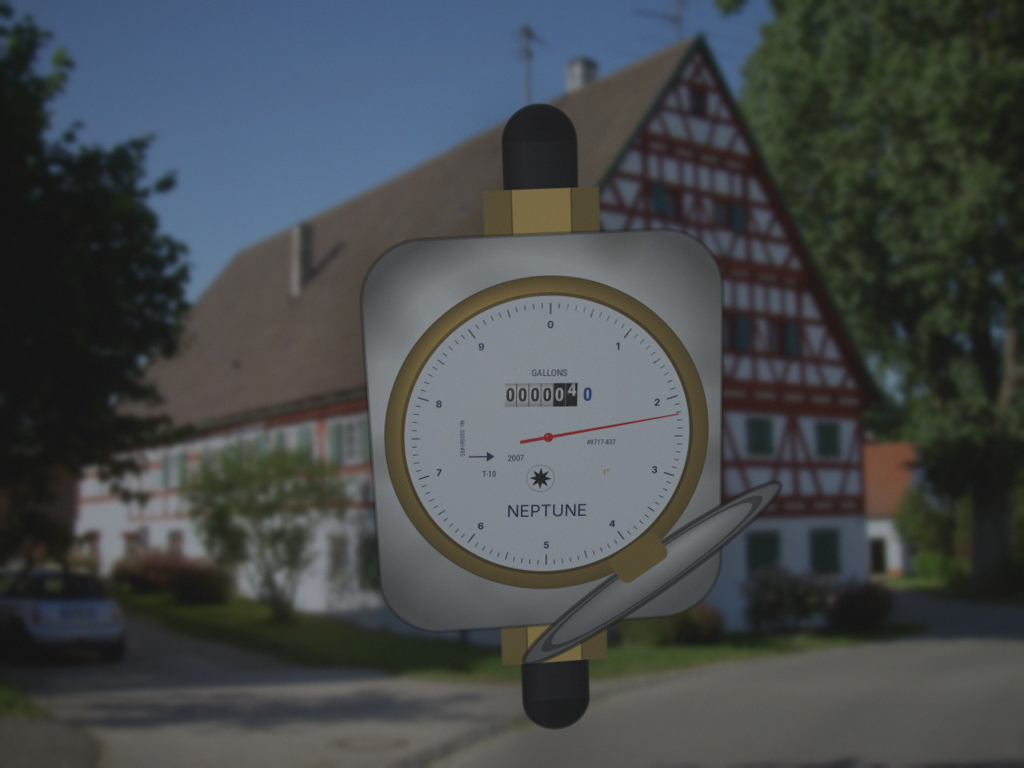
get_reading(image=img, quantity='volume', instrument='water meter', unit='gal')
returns 42.2 gal
